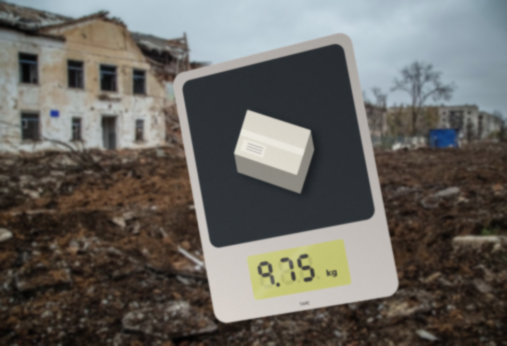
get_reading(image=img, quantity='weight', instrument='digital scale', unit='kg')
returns 9.75 kg
